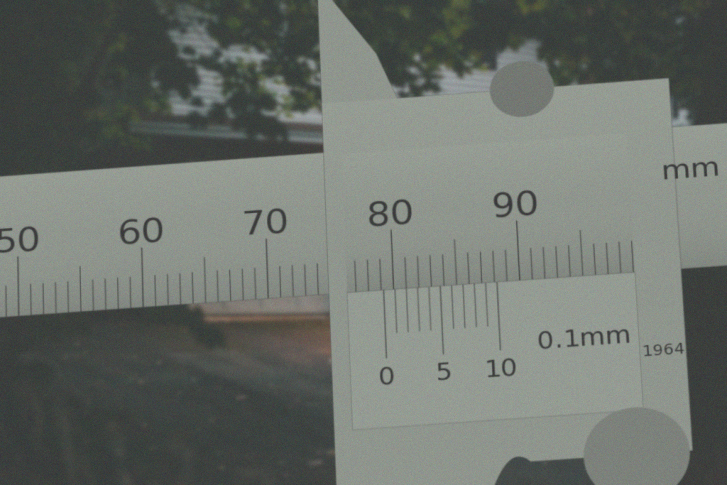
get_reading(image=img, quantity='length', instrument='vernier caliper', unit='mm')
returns 79.2 mm
